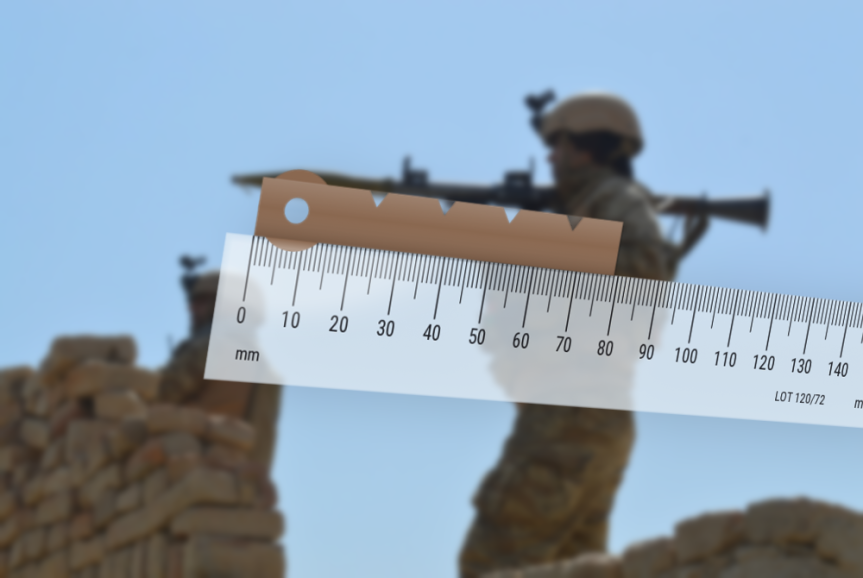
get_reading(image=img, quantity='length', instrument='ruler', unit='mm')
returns 79 mm
